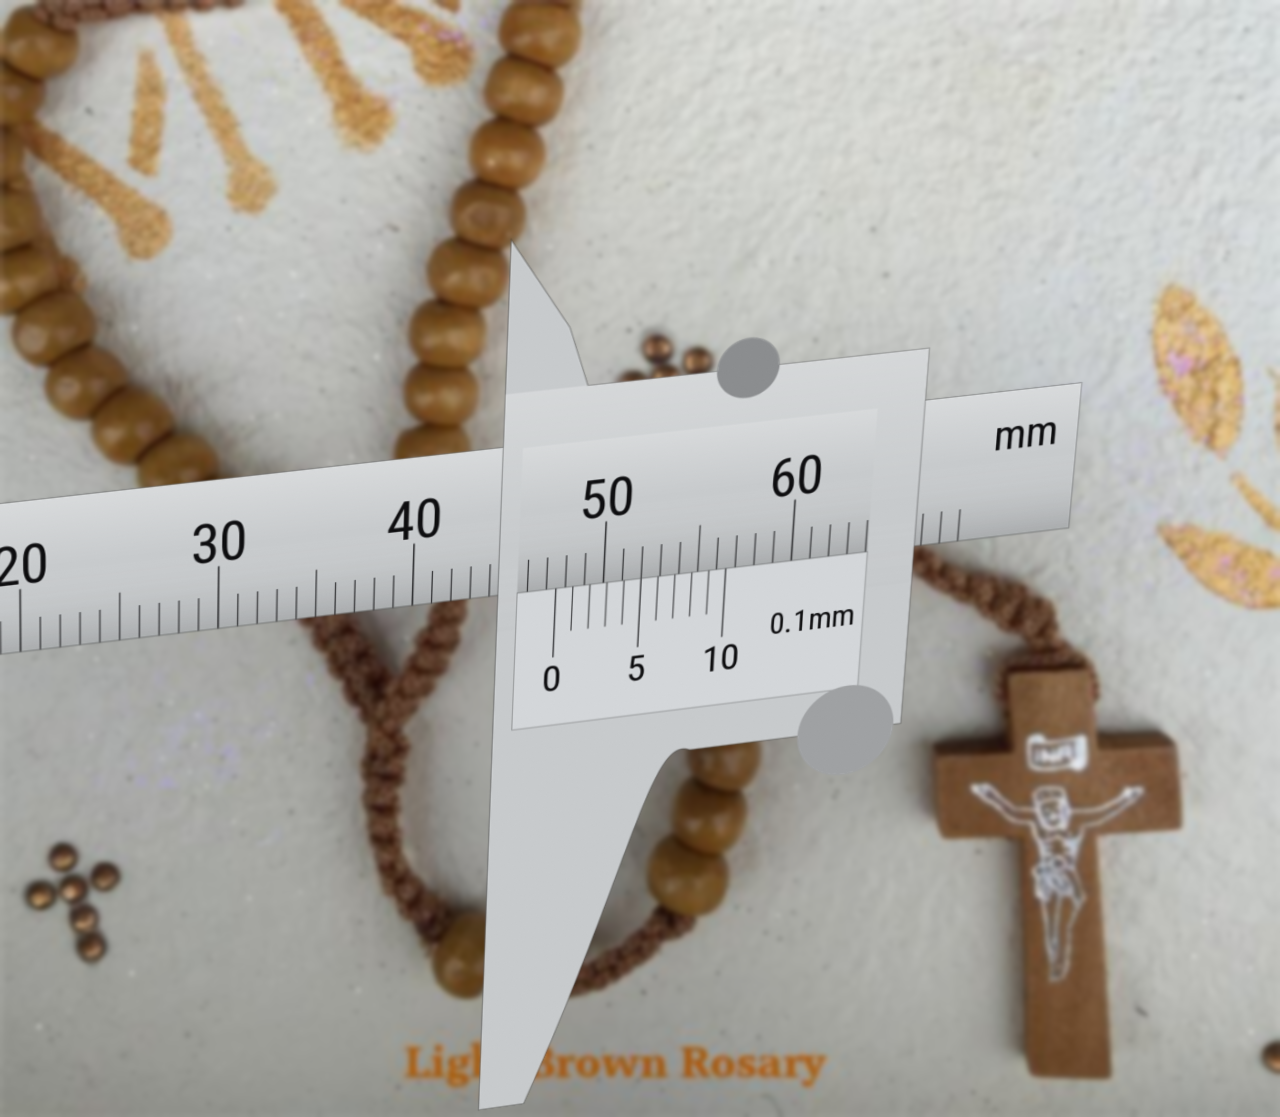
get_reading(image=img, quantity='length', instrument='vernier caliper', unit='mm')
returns 47.5 mm
